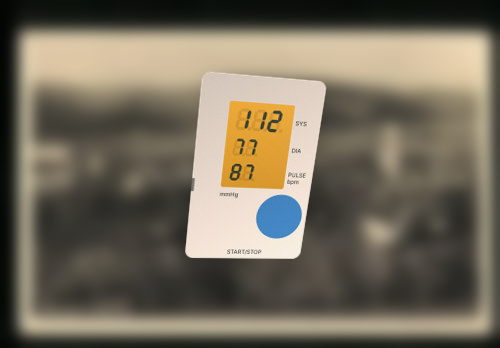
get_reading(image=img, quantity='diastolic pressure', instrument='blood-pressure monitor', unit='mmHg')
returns 77 mmHg
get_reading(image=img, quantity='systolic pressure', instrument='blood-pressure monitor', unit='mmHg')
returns 112 mmHg
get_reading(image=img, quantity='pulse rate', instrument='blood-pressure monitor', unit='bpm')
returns 87 bpm
